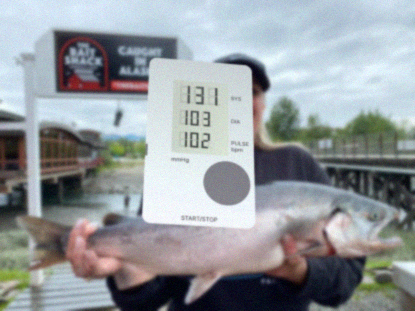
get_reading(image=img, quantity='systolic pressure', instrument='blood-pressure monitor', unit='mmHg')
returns 131 mmHg
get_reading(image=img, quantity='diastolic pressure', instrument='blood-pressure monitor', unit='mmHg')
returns 103 mmHg
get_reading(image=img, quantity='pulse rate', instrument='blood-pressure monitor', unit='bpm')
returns 102 bpm
